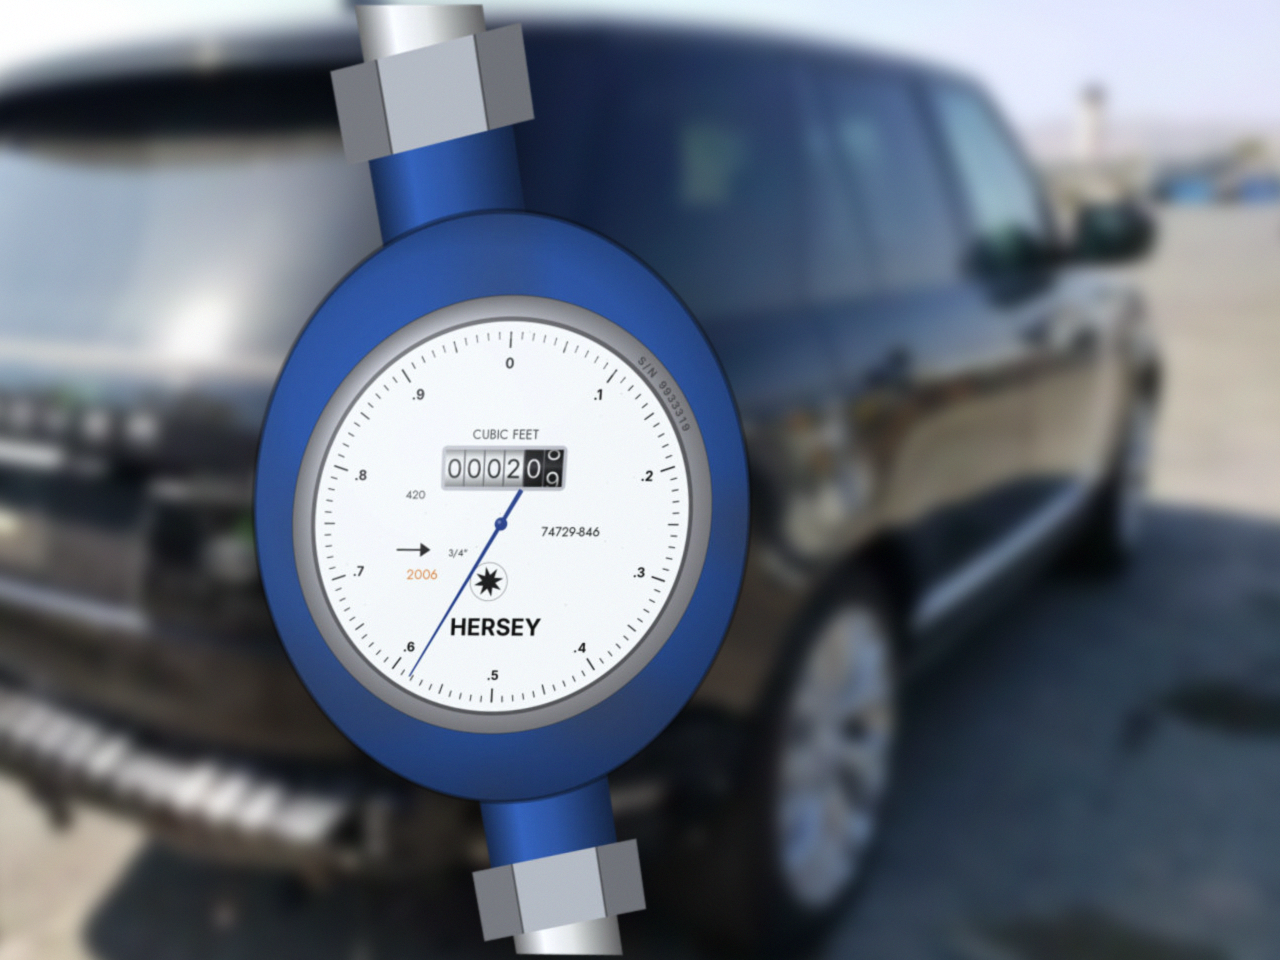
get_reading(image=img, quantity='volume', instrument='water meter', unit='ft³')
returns 208.58 ft³
